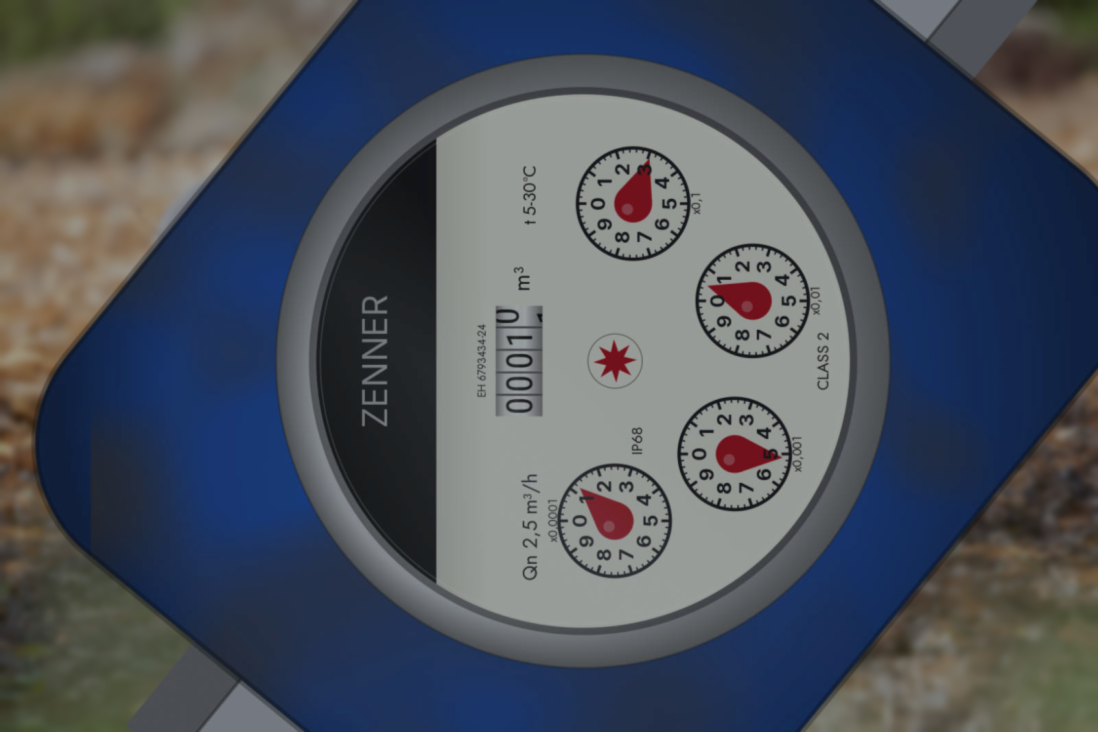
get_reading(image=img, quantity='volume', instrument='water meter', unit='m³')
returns 10.3051 m³
